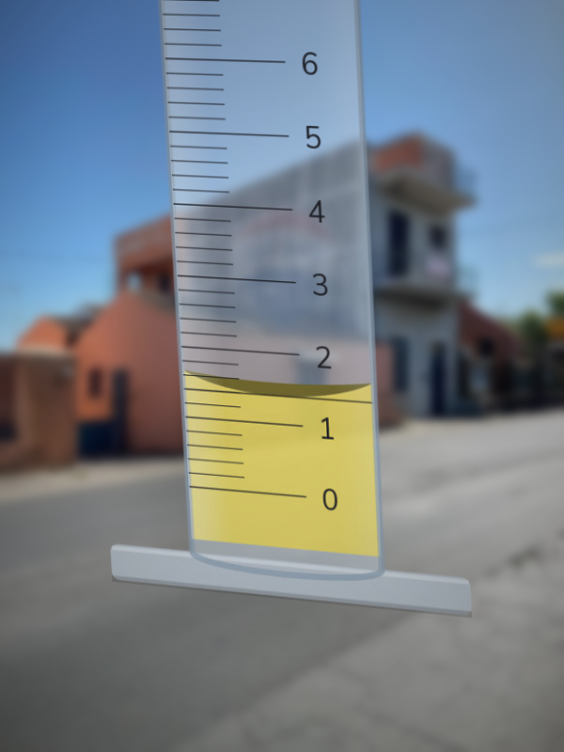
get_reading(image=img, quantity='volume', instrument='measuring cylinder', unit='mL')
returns 1.4 mL
